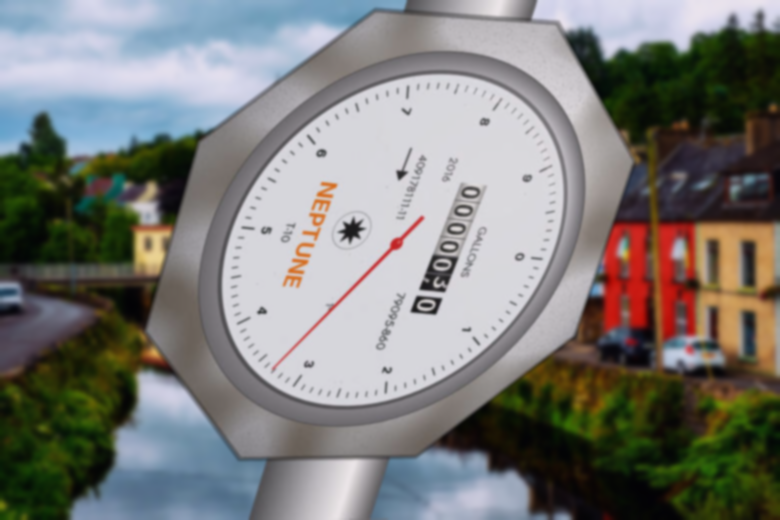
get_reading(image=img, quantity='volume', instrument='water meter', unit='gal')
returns 33.3 gal
